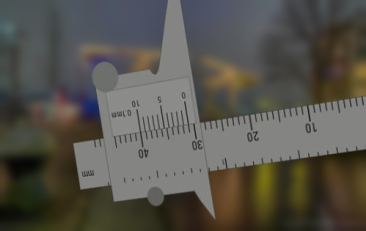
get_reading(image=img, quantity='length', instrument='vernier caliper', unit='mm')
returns 31.0 mm
